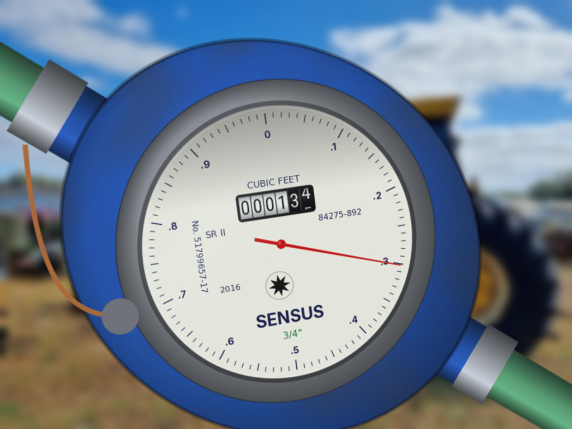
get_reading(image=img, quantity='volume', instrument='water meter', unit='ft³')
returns 134.30 ft³
